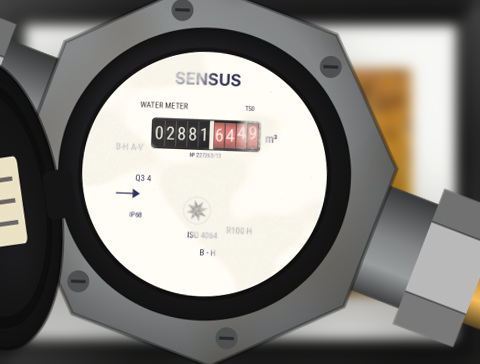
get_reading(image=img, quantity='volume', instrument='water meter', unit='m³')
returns 2881.6449 m³
